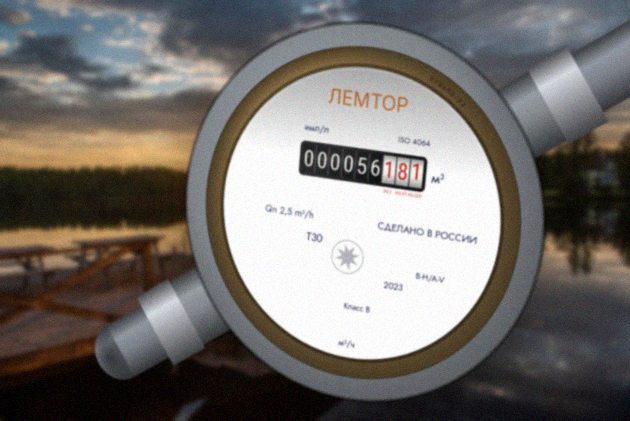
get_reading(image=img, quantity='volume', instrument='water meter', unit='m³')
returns 56.181 m³
